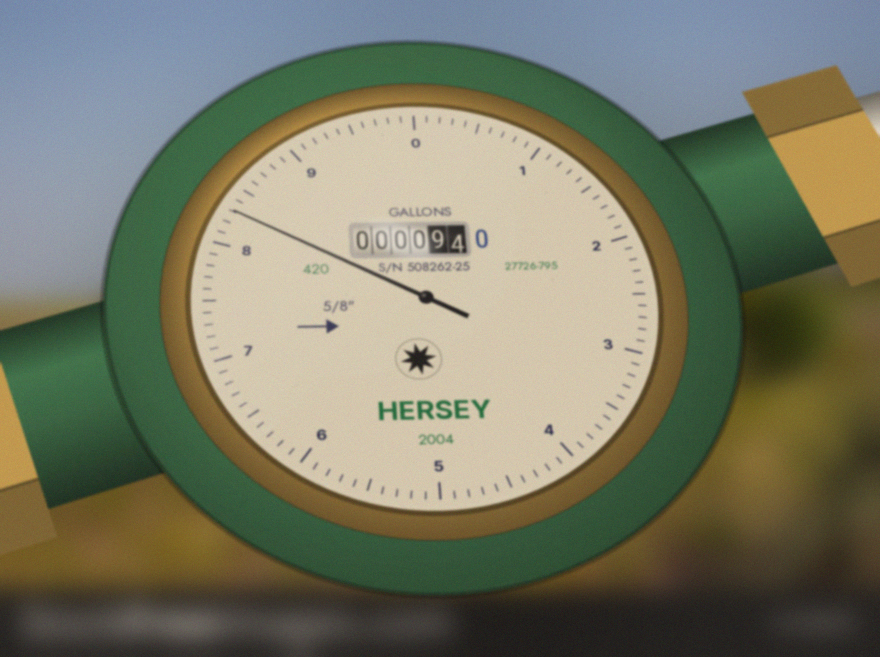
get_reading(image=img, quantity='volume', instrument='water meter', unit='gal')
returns 938.3 gal
